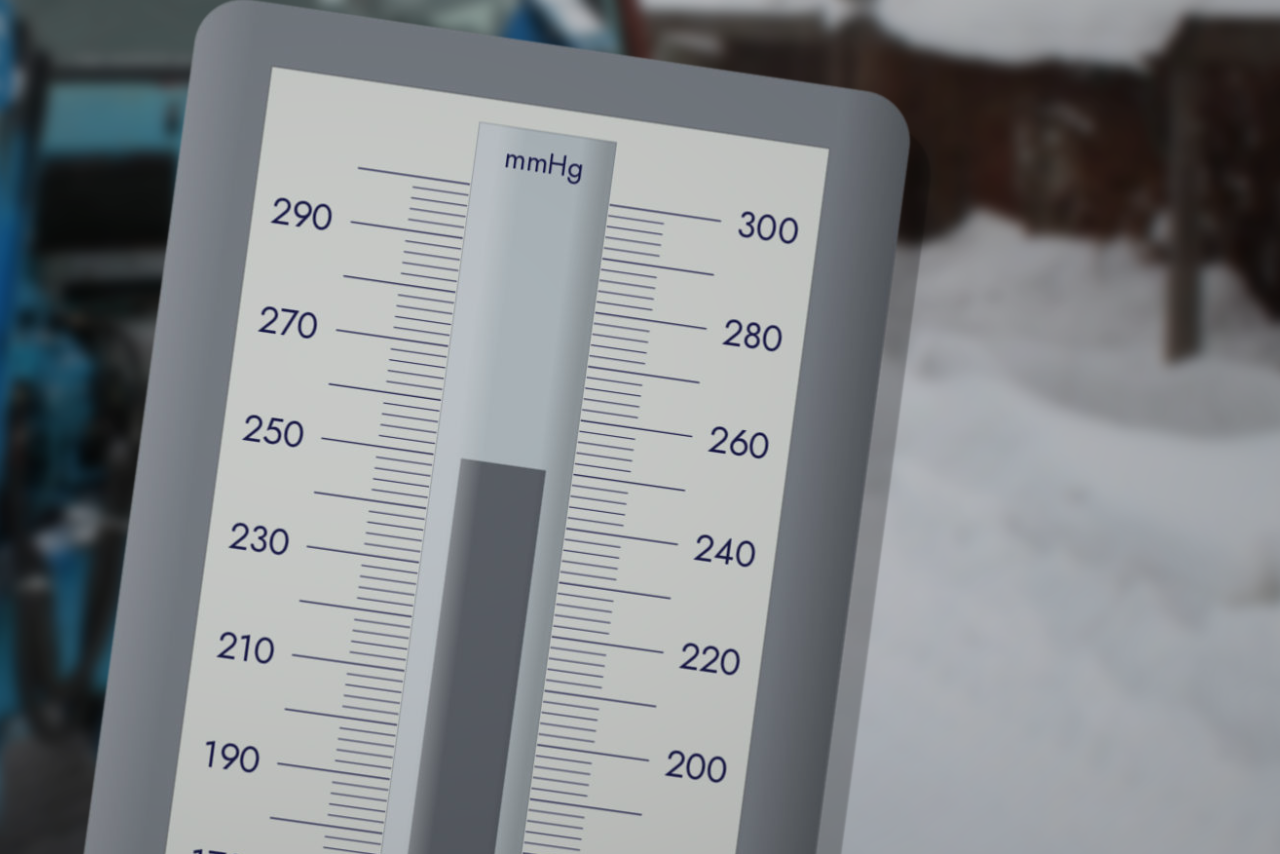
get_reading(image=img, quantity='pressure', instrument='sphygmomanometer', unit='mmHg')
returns 250 mmHg
